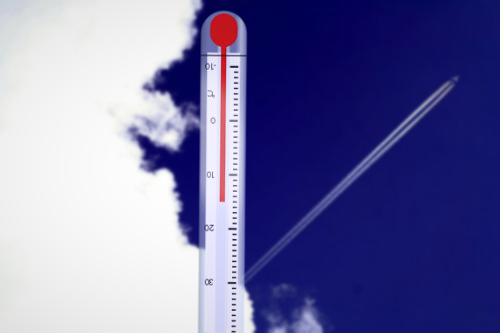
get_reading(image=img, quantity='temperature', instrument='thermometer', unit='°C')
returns 15 °C
